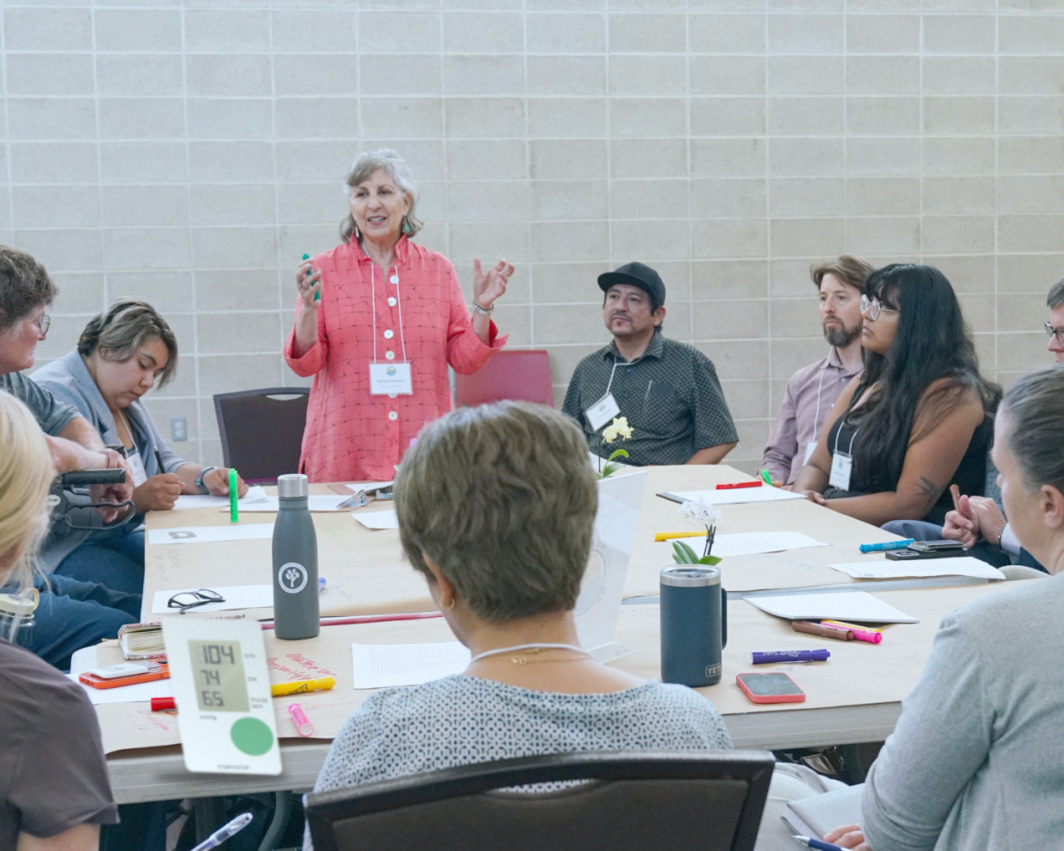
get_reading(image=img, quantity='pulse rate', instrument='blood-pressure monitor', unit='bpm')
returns 65 bpm
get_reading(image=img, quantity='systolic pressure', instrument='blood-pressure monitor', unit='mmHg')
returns 104 mmHg
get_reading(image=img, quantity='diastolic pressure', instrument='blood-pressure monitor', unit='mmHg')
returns 74 mmHg
